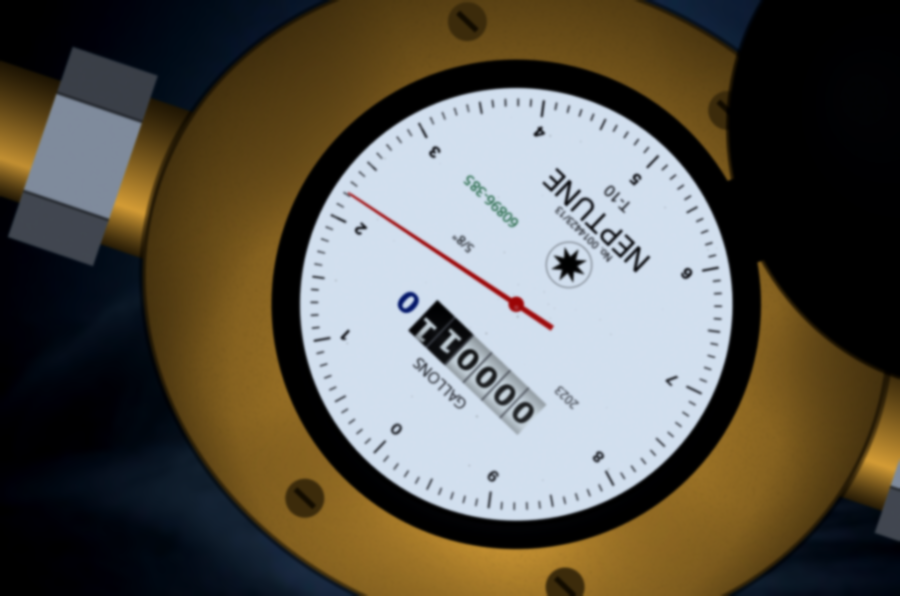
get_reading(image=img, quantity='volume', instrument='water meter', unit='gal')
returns 112.2 gal
